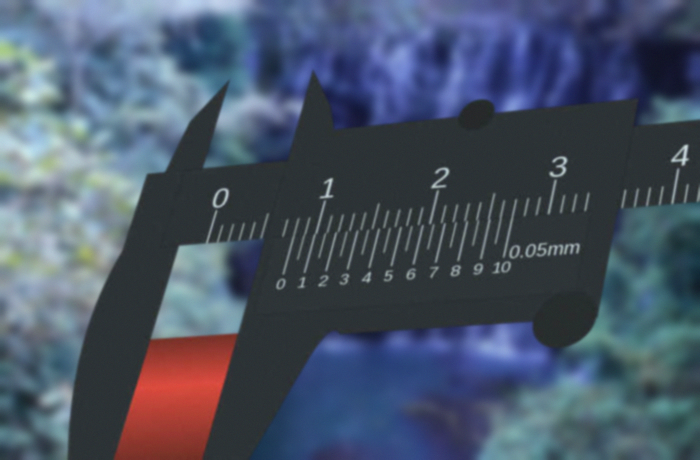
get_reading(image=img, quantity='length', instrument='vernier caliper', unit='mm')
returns 8.0 mm
